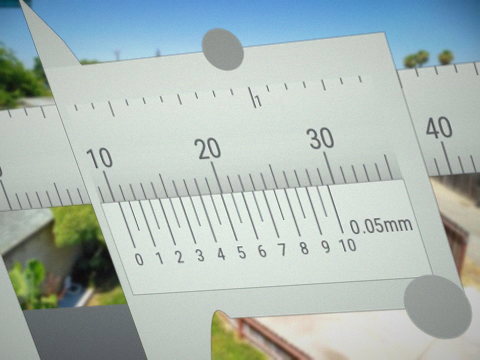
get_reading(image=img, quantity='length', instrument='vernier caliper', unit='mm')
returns 10.4 mm
